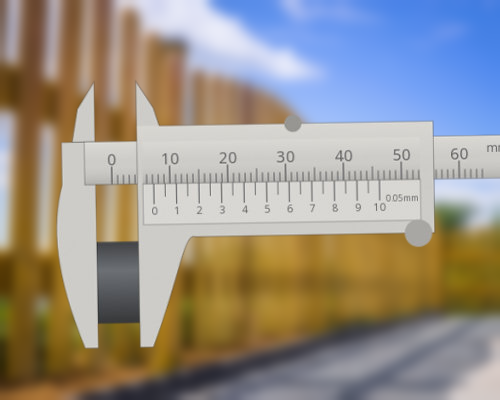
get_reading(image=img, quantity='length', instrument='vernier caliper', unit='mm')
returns 7.2 mm
